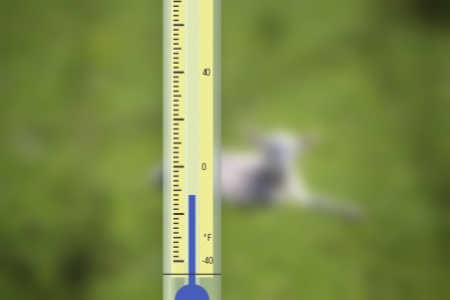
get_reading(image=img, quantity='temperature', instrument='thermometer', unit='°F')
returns -12 °F
